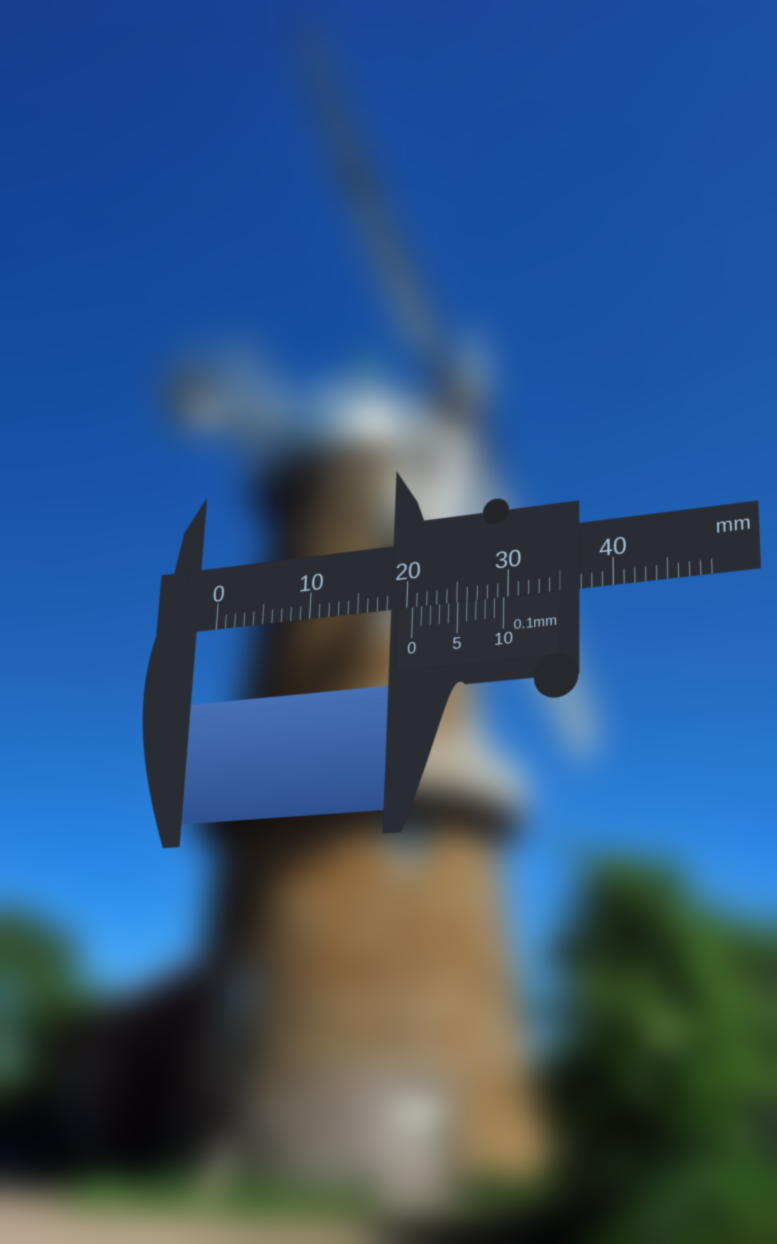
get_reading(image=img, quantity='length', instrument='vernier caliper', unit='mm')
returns 20.6 mm
